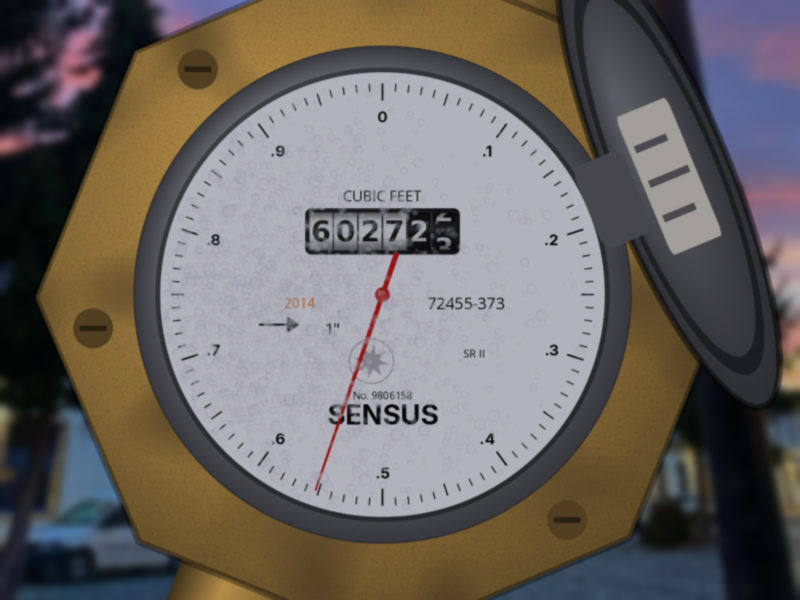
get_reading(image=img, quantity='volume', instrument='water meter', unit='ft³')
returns 602722.55 ft³
